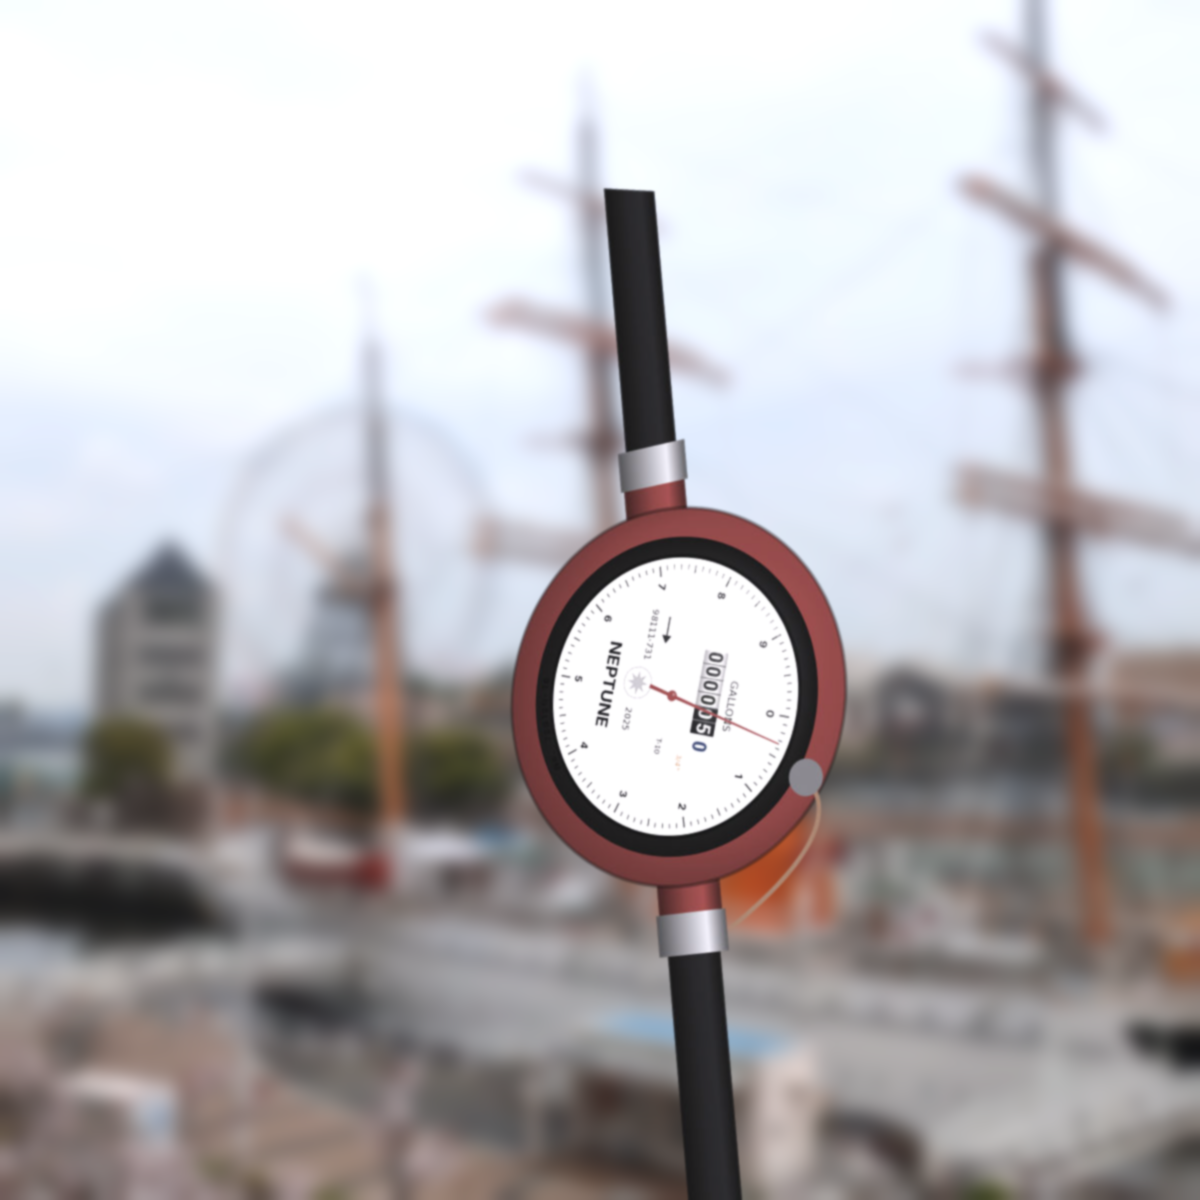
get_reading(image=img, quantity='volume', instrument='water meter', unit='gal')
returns 50.3 gal
